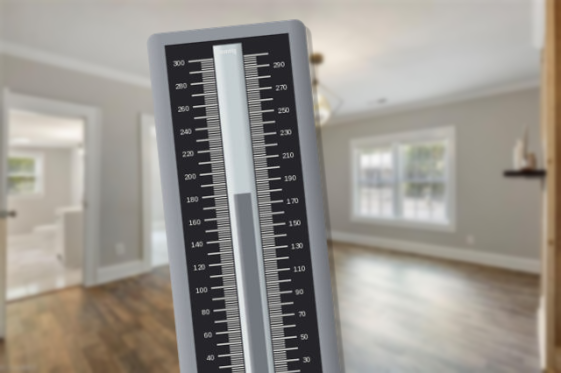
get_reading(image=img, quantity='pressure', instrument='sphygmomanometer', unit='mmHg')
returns 180 mmHg
